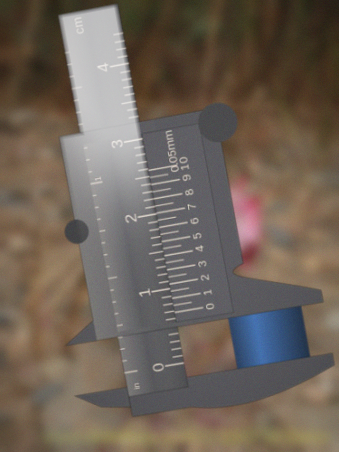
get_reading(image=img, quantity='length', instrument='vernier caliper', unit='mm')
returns 6.8 mm
